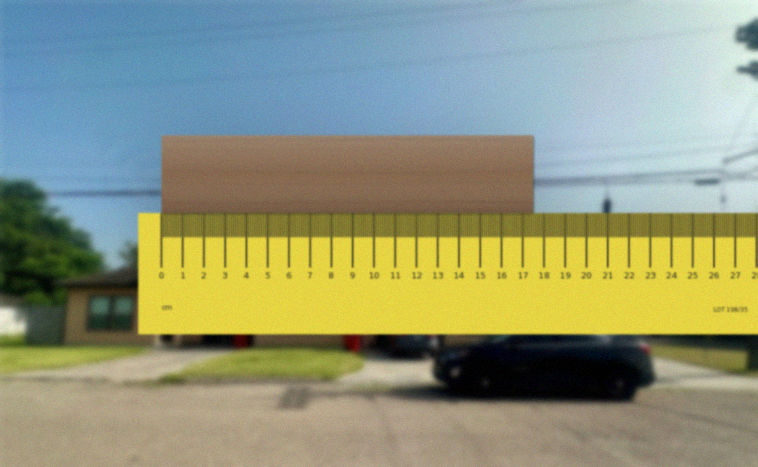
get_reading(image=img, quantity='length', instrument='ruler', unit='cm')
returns 17.5 cm
